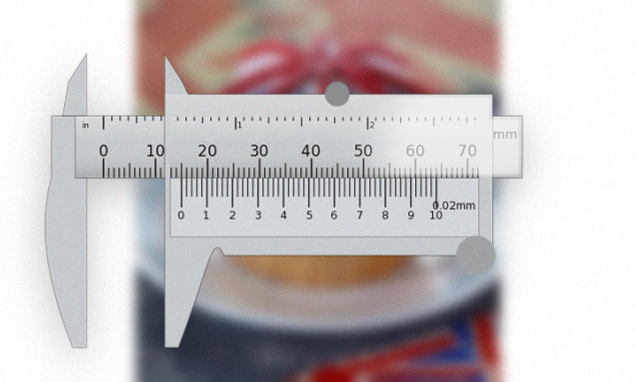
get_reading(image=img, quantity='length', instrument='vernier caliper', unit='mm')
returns 15.0 mm
